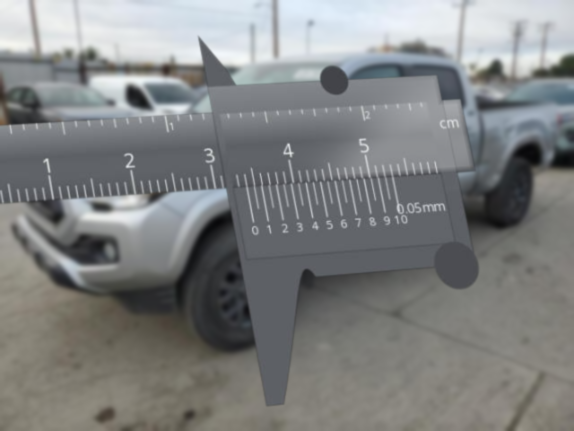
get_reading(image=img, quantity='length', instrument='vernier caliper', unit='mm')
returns 34.0 mm
